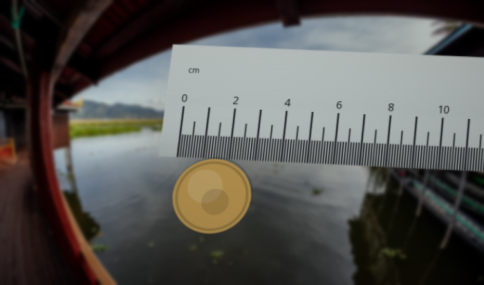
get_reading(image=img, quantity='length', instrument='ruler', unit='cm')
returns 3 cm
